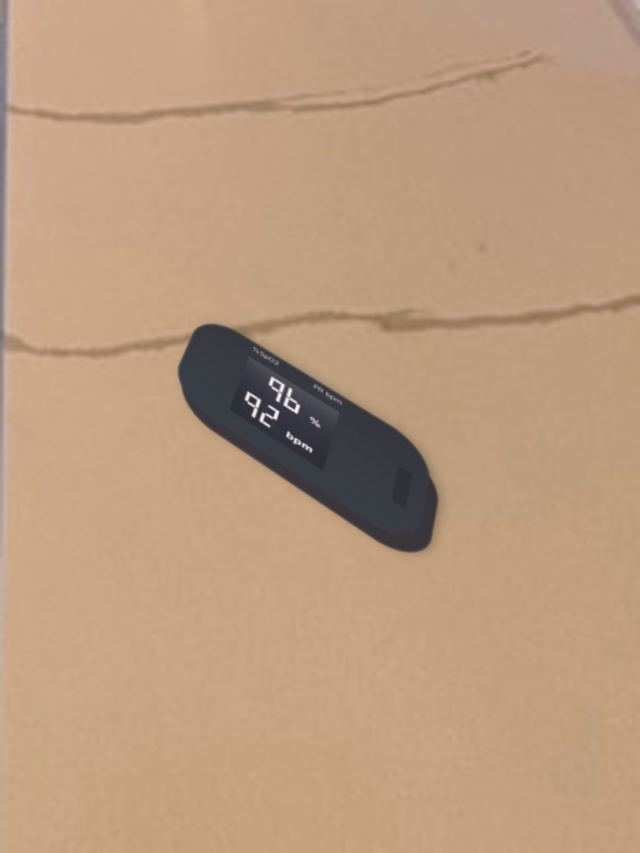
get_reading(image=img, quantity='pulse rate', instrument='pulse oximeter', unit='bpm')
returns 92 bpm
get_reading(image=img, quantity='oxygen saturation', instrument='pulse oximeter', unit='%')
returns 96 %
